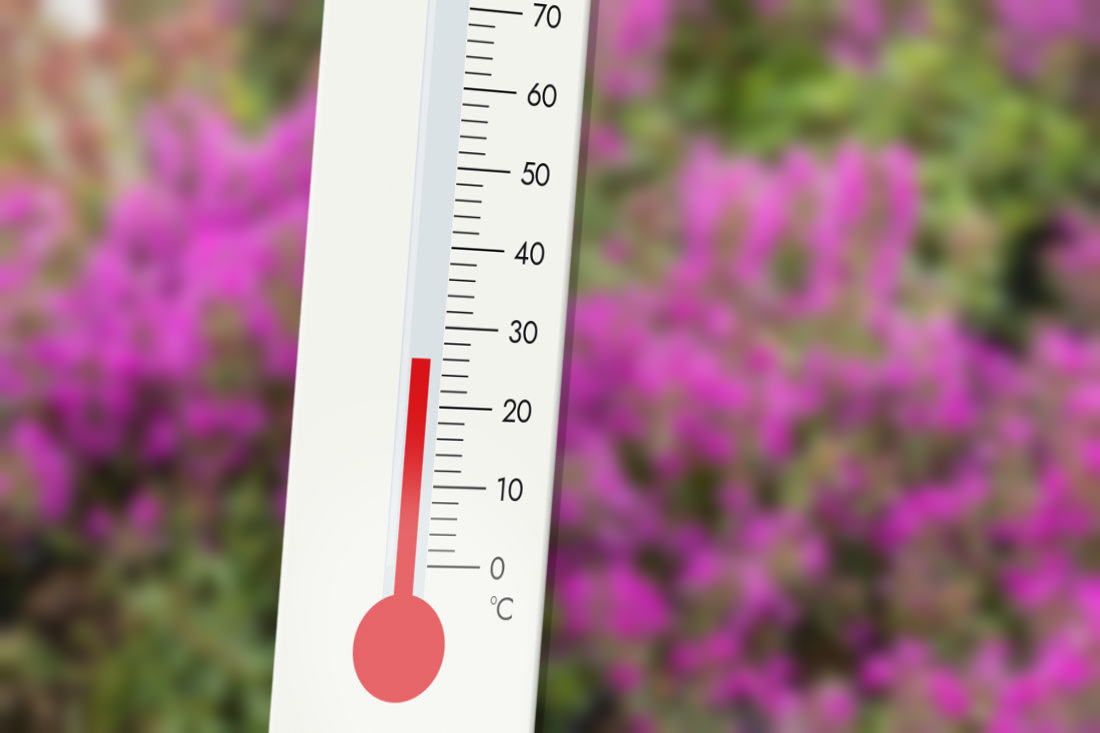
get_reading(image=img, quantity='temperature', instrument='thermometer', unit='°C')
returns 26 °C
